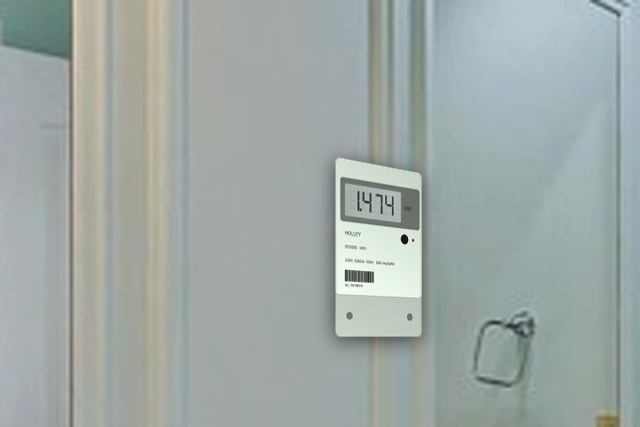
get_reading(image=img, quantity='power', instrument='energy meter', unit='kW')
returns 1.474 kW
